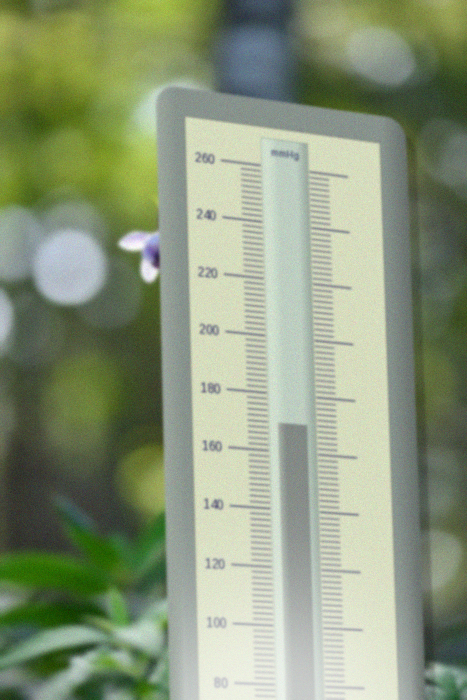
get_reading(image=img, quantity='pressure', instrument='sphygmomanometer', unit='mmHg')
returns 170 mmHg
